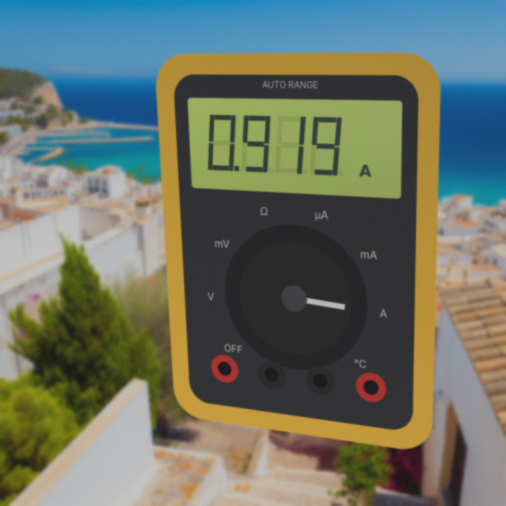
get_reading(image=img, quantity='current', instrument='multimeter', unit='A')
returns 0.919 A
